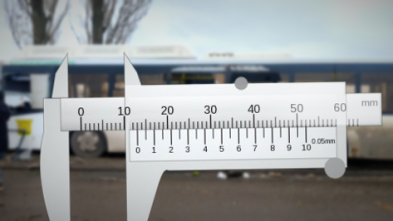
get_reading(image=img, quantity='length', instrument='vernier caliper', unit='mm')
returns 13.0 mm
